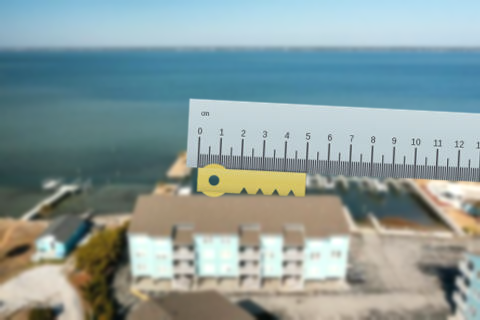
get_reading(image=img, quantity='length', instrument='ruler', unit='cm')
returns 5 cm
